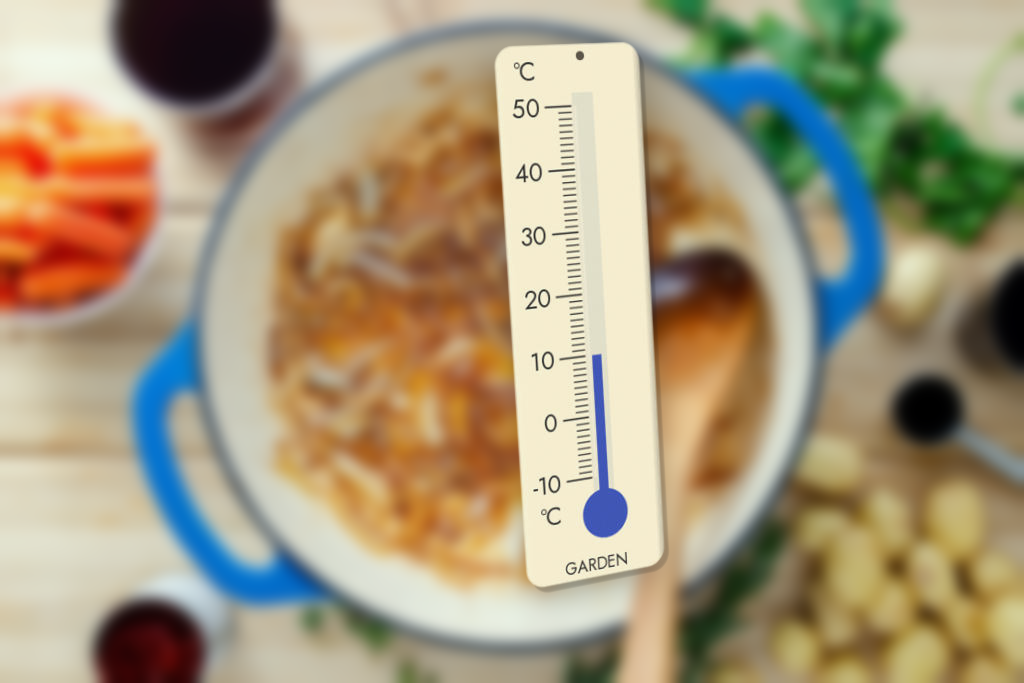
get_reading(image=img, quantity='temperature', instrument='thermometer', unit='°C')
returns 10 °C
